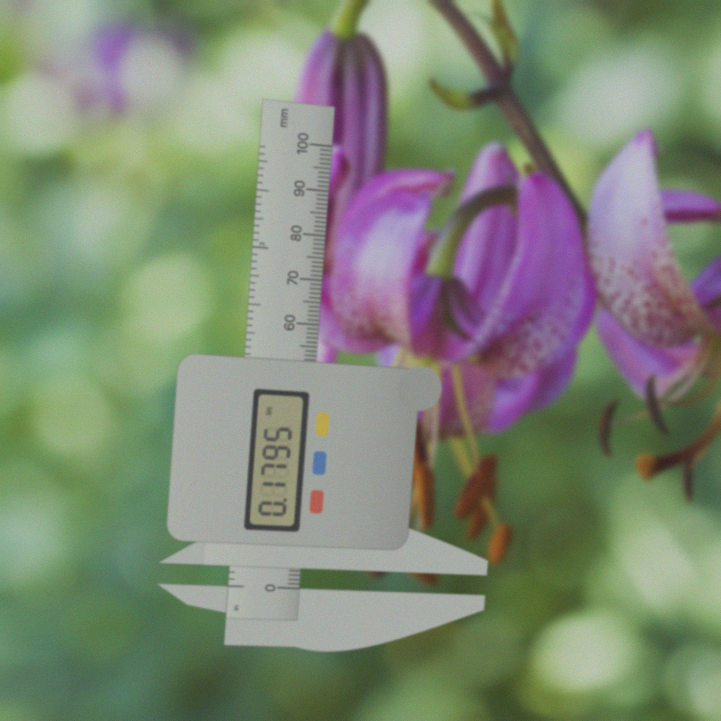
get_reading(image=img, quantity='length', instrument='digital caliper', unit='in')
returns 0.1795 in
